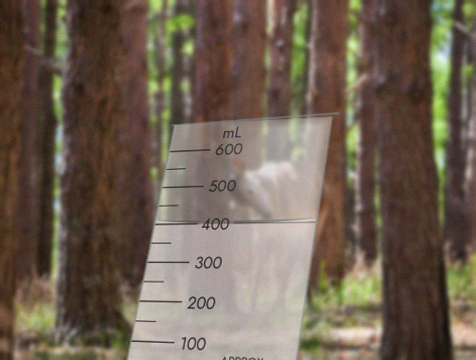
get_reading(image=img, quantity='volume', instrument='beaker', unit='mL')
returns 400 mL
